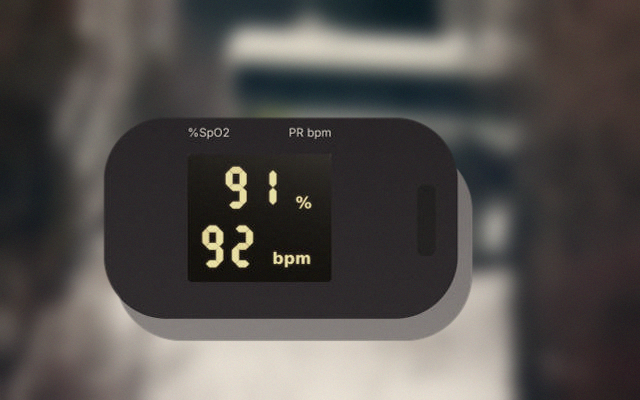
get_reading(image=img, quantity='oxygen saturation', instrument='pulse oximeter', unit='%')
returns 91 %
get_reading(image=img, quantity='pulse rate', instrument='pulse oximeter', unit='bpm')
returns 92 bpm
